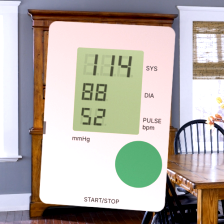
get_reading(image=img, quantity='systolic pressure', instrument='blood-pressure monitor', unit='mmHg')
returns 114 mmHg
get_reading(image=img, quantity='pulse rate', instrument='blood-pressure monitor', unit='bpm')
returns 52 bpm
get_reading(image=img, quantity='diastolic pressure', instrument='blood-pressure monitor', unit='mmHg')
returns 88 mmHg
